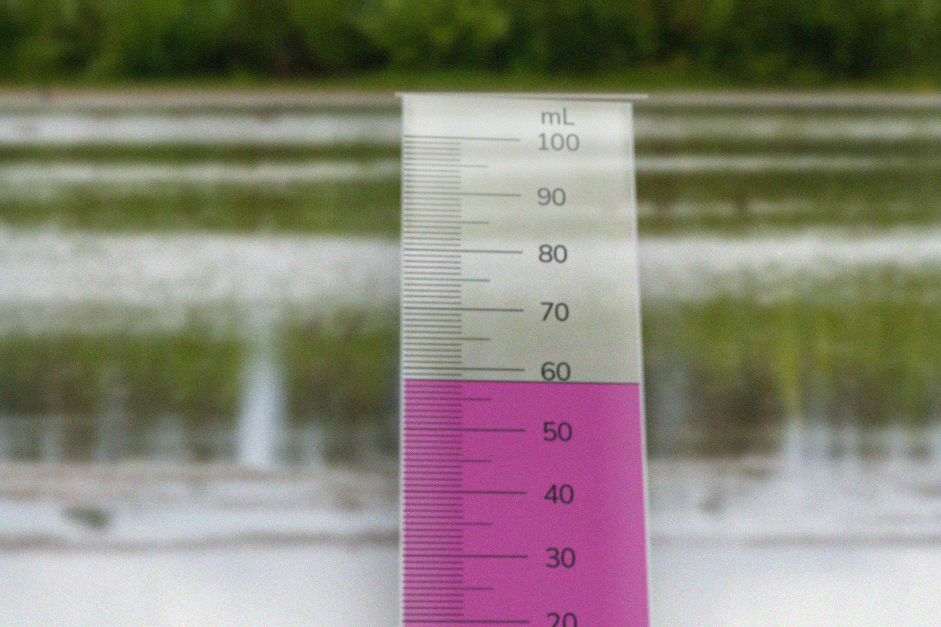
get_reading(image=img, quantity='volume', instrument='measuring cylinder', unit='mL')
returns 58 mL
